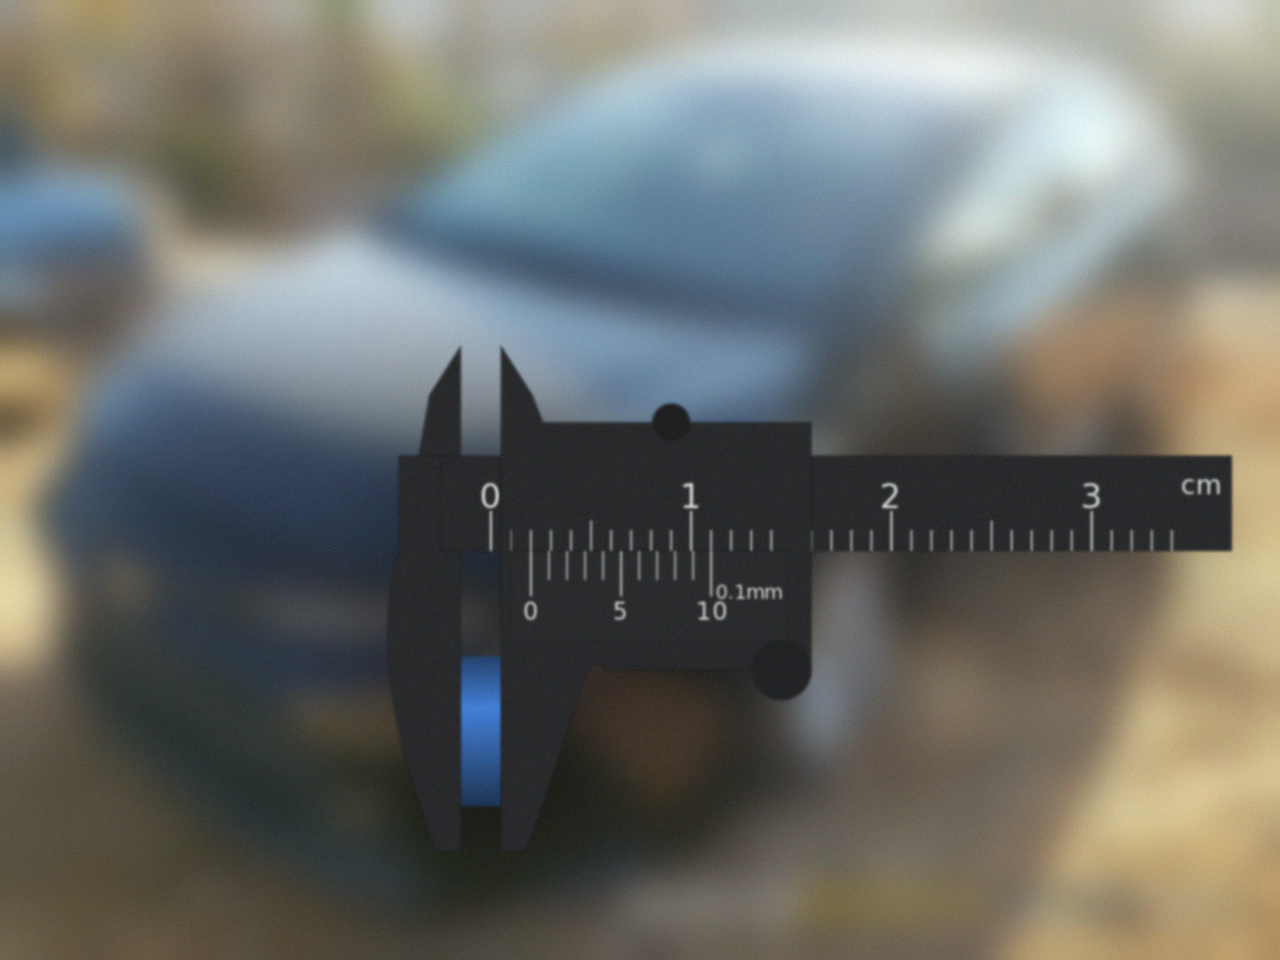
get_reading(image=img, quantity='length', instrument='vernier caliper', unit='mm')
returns 2.0 mm
